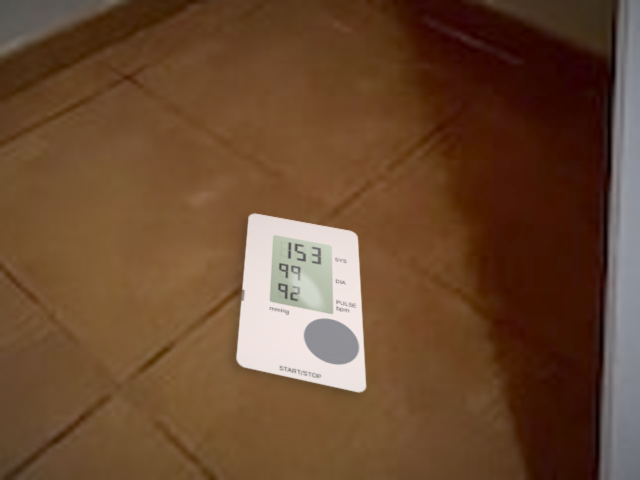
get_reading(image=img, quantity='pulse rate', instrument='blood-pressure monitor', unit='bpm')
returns 92 bpm
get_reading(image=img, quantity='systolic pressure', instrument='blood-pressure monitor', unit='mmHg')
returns 153 mmHg
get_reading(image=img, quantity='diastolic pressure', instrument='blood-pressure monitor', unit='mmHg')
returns 99 mmHg
